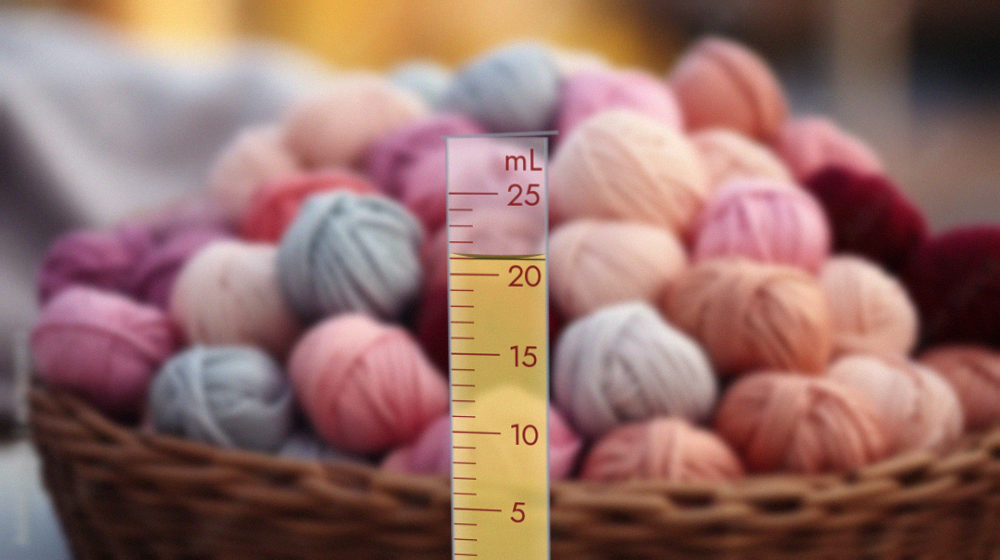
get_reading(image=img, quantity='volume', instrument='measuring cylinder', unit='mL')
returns 21 mL
